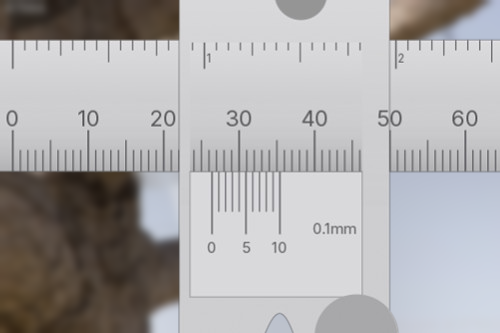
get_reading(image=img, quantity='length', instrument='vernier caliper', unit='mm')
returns 26.4 mm
